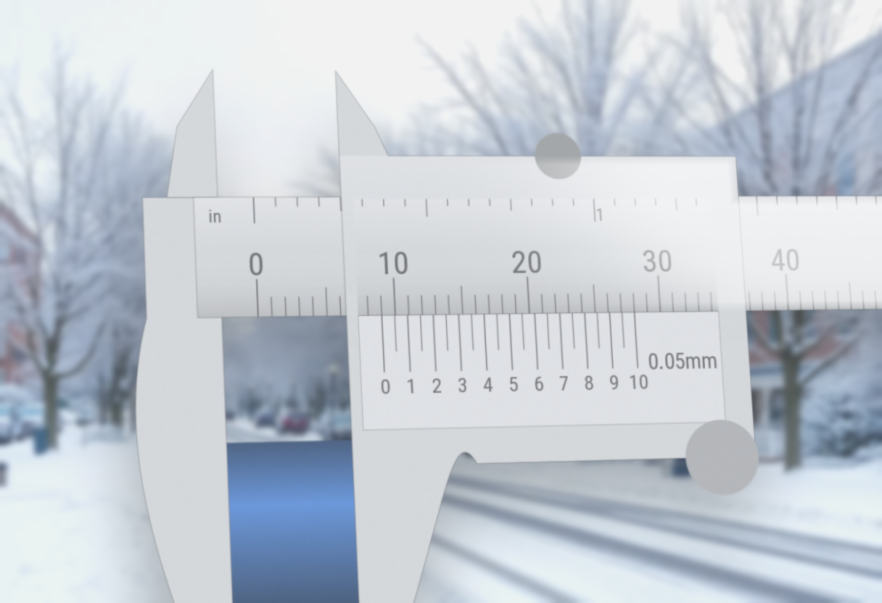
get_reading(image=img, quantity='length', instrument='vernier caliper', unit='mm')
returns 9.0 mm
